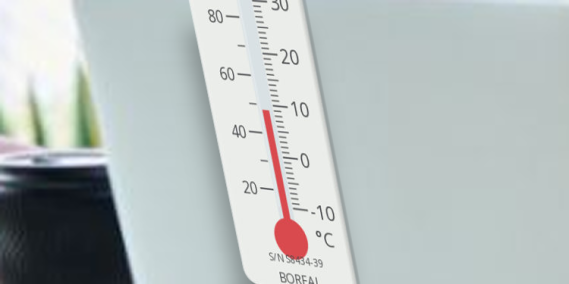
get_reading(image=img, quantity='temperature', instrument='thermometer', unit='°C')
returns 9 °C
